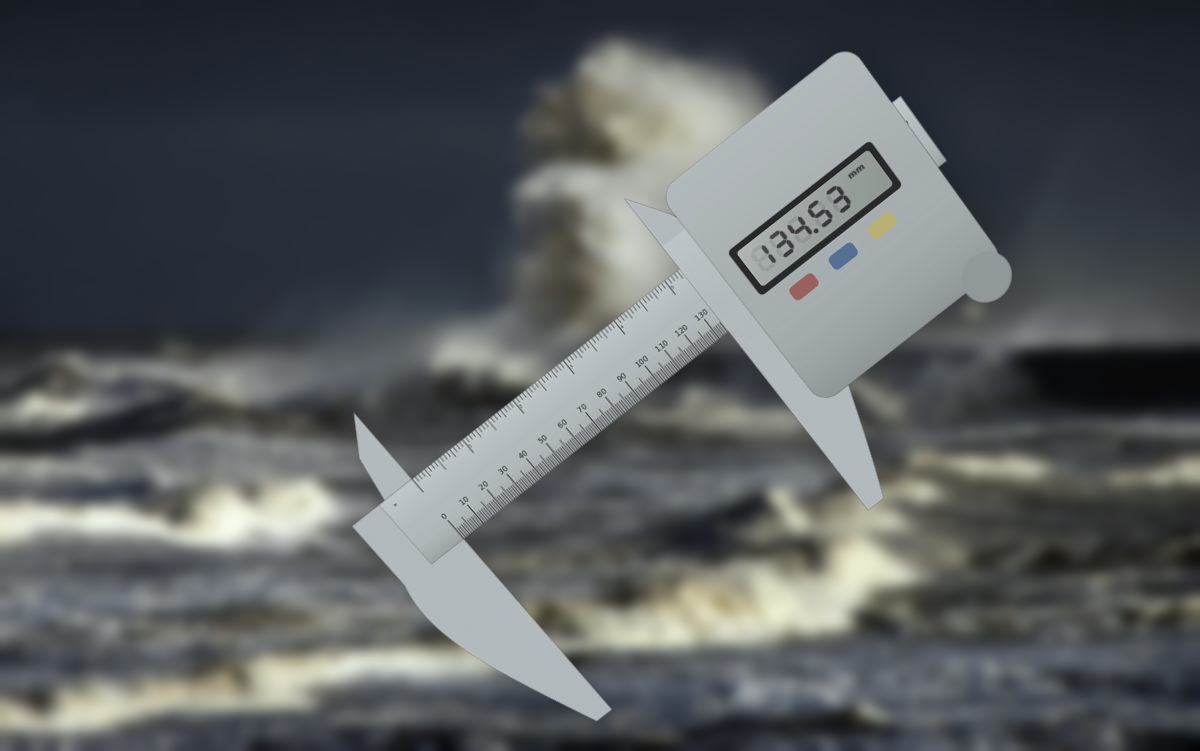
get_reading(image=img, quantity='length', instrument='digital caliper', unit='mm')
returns 134.53 mm
